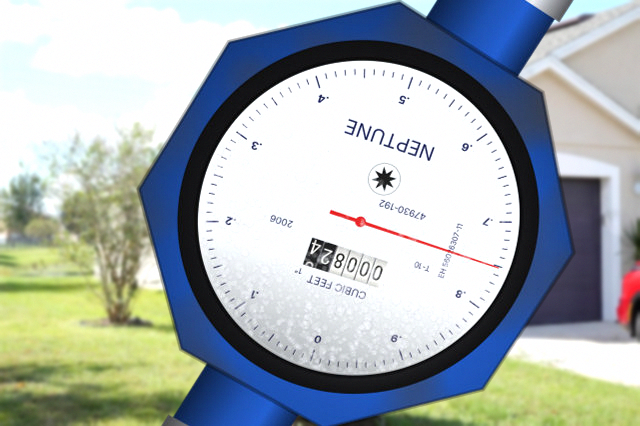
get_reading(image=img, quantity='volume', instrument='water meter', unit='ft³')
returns 823.75 ft³
